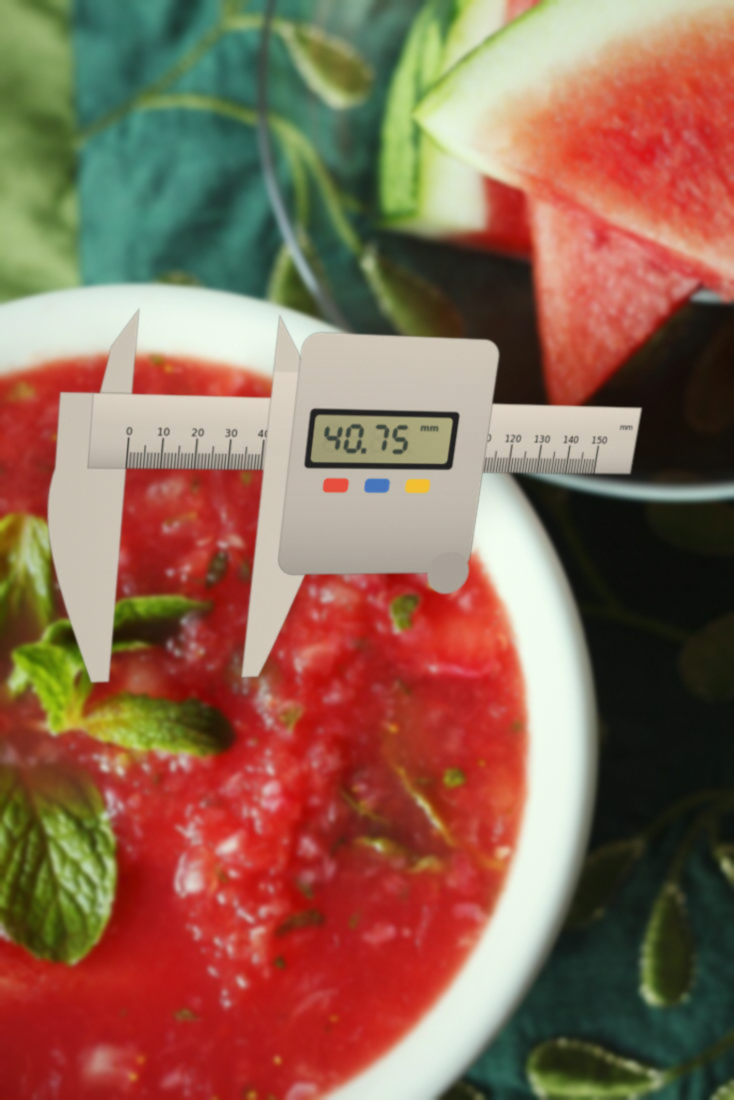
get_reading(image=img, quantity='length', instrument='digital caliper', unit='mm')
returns 40.75 mm
